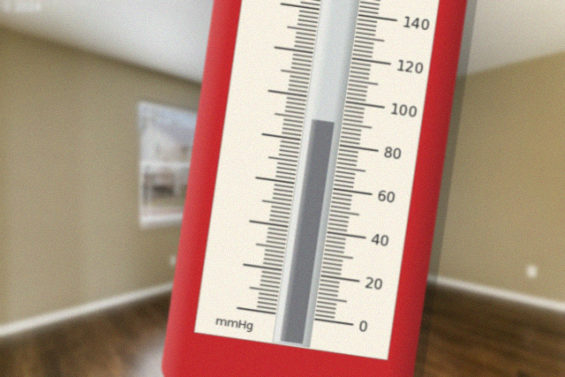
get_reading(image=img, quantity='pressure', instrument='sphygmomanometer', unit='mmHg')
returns 90 mmHg
